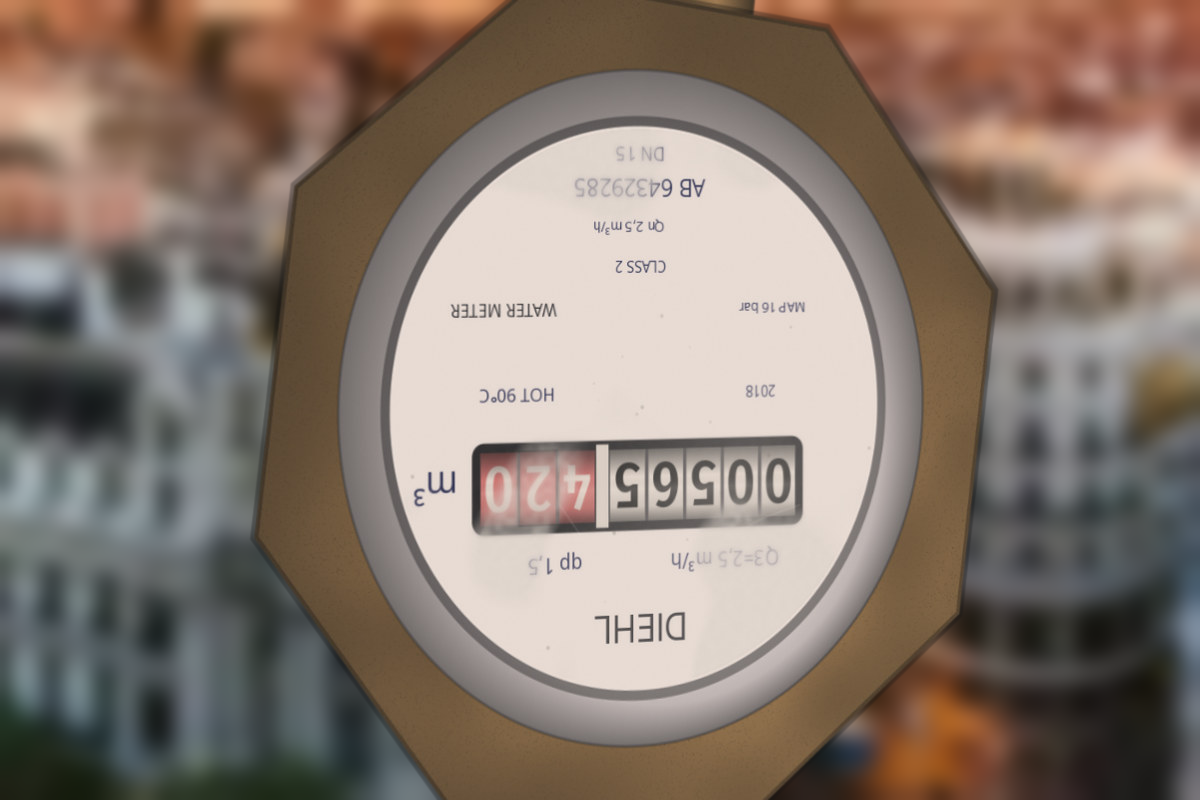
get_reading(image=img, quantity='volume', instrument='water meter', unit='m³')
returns 565.420 m³
